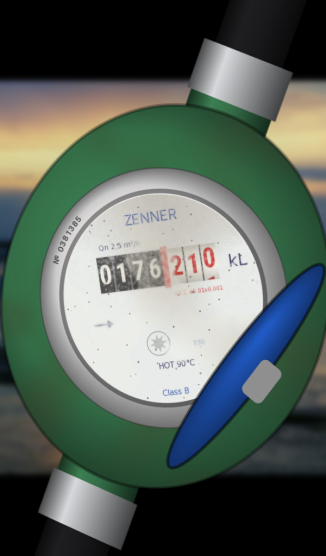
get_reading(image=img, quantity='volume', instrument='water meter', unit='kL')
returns 176.210 kL
